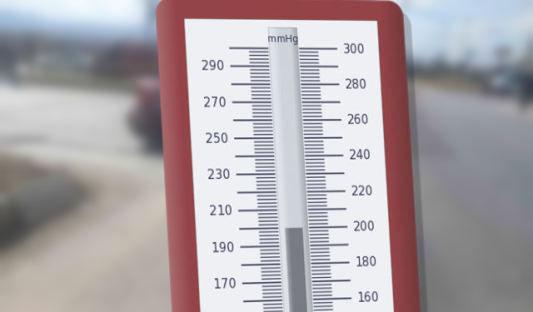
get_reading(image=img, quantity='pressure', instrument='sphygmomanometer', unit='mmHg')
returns 200 mmHg
